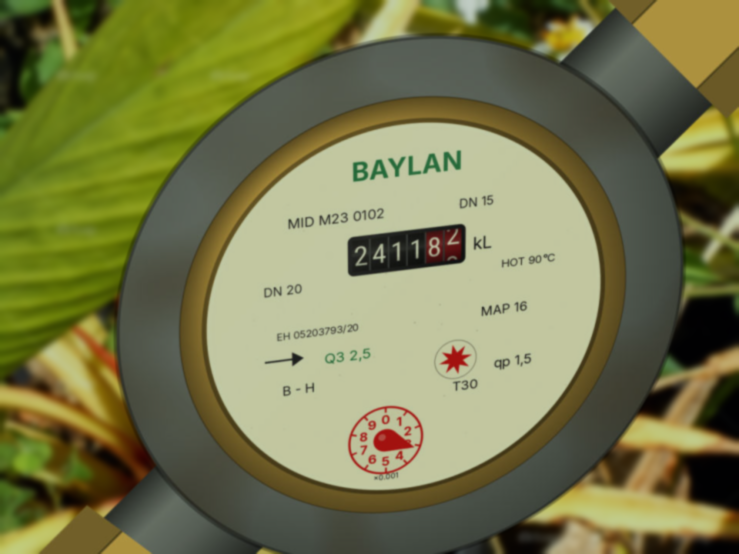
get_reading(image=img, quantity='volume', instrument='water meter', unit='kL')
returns 2411.823 kL
